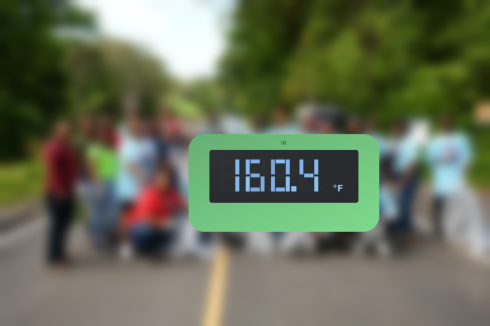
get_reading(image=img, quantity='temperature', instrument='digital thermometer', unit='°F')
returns 160.4 °F
